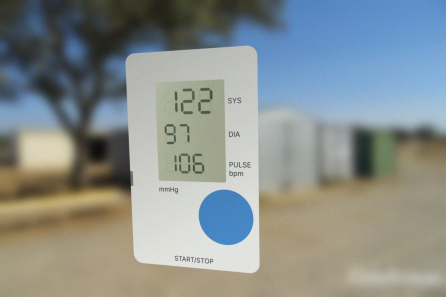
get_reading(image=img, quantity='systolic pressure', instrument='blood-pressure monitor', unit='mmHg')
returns 122 mmHg
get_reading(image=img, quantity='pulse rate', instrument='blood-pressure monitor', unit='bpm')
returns 106 bpm
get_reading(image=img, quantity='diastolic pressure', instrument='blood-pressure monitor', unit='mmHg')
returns 97 mmHg
